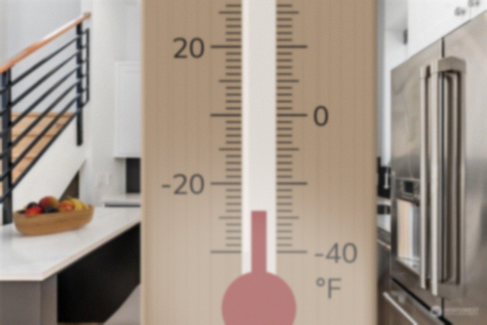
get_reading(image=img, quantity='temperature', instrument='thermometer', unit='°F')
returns -28 °F
